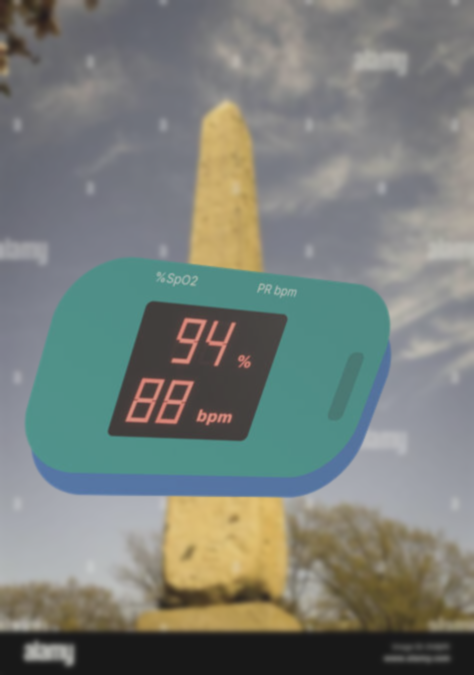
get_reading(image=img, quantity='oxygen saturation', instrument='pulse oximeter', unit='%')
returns 94 %
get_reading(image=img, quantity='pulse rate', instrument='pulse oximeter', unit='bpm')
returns 88 bpm
